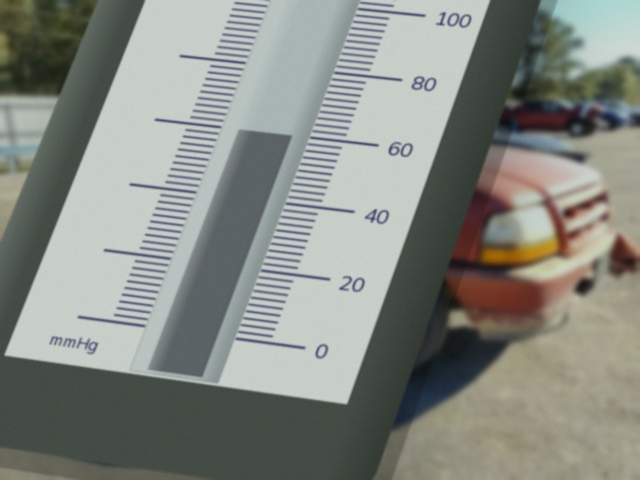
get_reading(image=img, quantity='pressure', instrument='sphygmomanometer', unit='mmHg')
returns 60 mmHg
